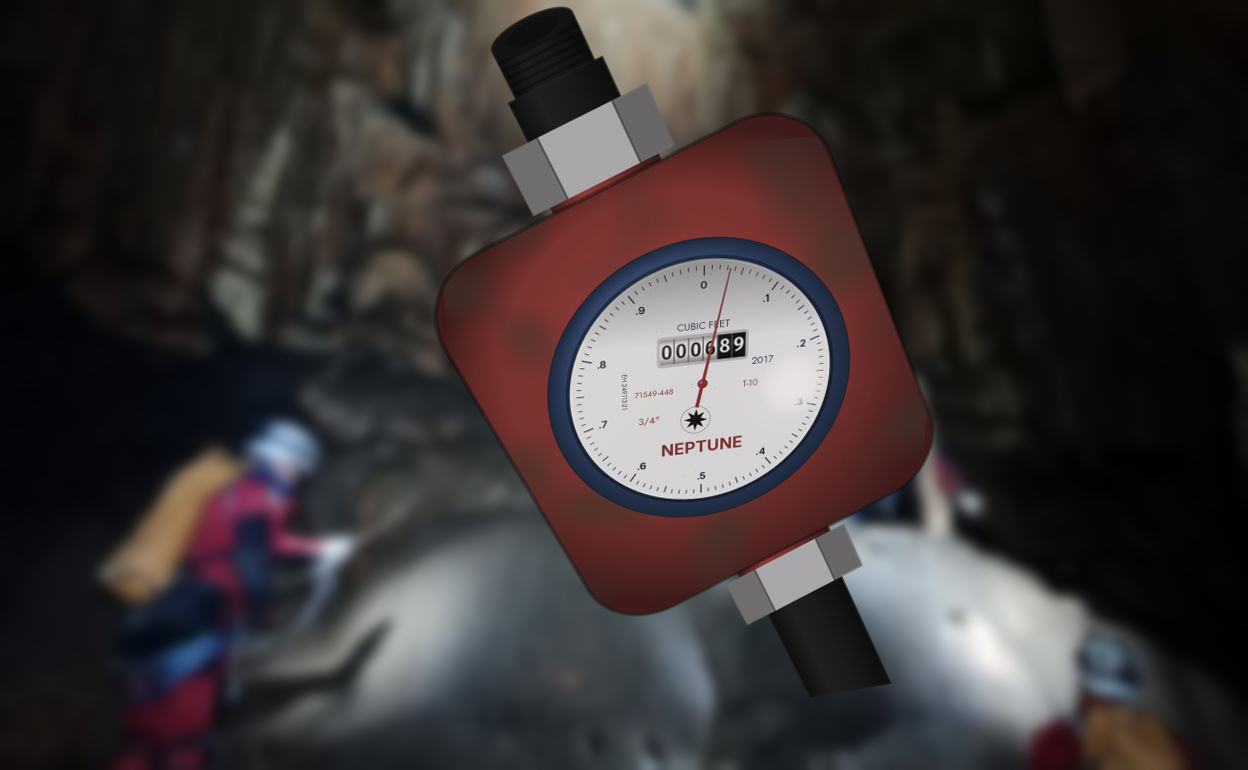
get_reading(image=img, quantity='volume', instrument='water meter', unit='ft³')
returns 689.03 ft³
